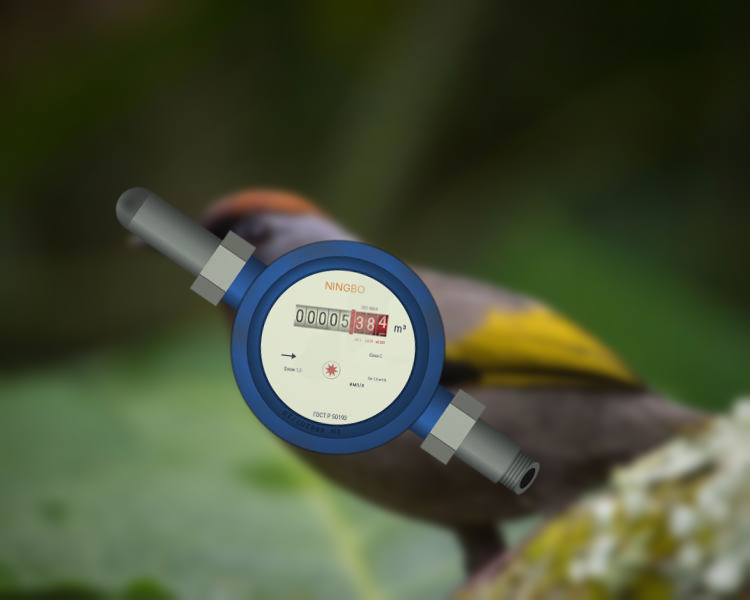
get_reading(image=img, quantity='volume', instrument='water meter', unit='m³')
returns 5.384 m³
